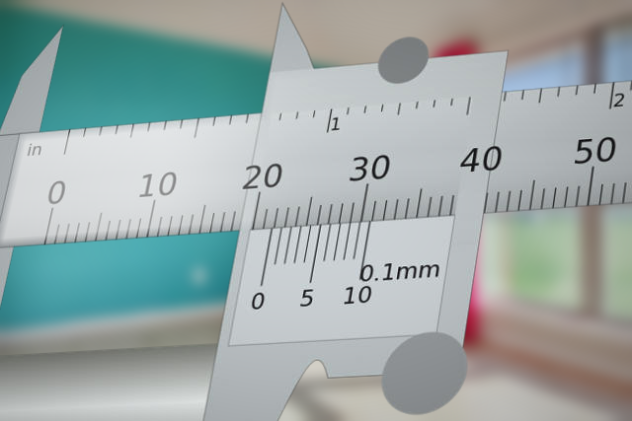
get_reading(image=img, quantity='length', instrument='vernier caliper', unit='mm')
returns 21.8 mm
